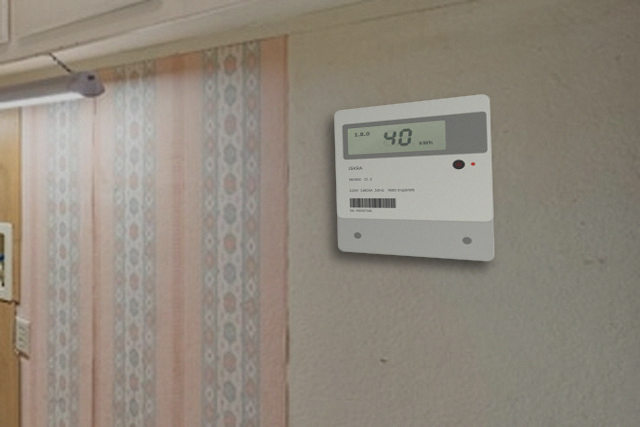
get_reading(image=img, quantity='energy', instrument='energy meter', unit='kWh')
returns 40 kWh
